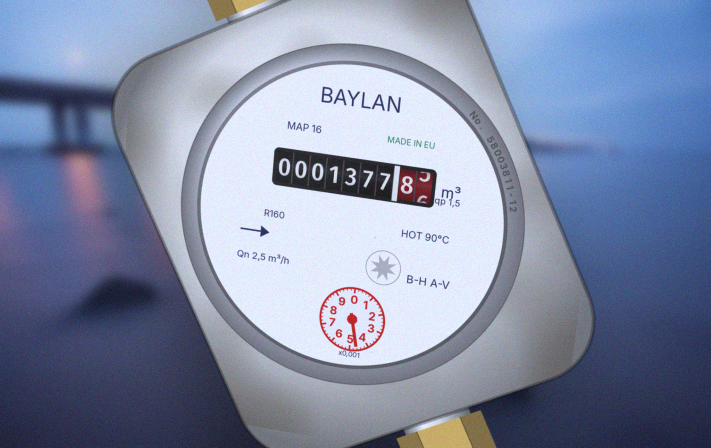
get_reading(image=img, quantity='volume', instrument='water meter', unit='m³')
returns 1377.854 m³
